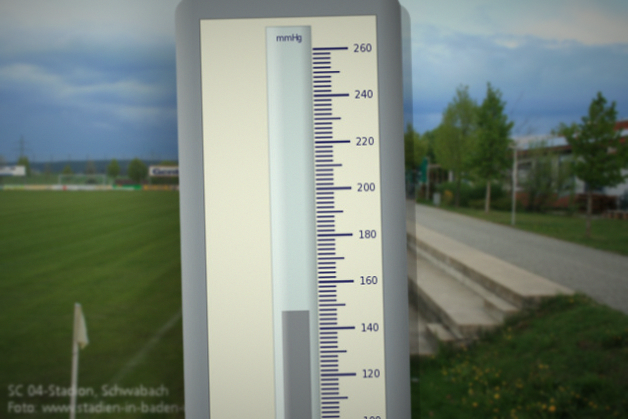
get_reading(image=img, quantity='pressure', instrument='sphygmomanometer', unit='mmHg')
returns 148 mmHg
